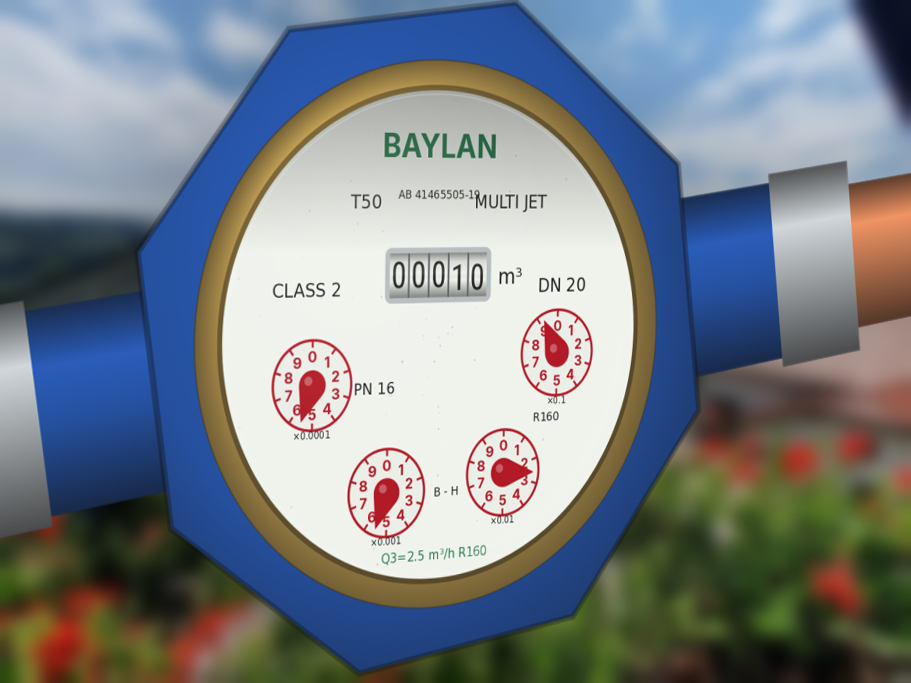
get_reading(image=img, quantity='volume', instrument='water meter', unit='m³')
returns 9.9255 m³
